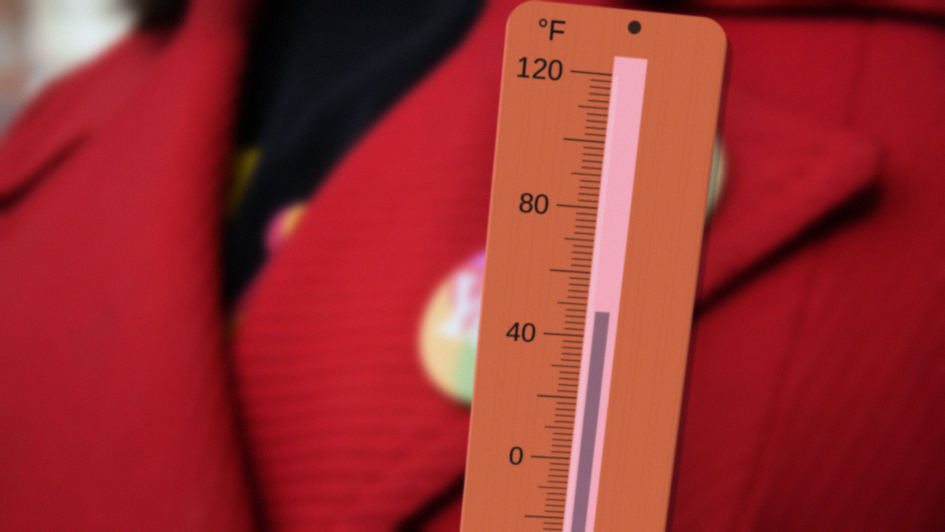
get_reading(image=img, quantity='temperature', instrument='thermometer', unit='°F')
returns 48 °F
